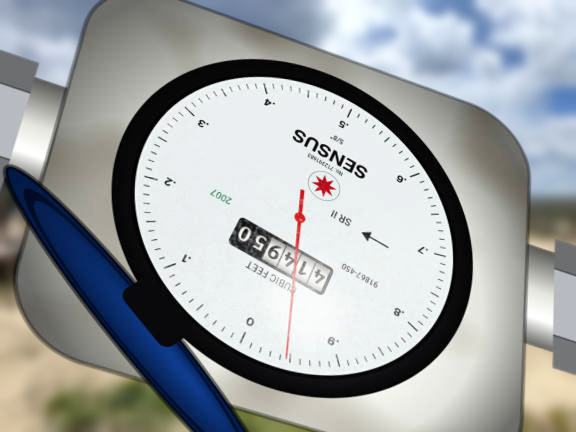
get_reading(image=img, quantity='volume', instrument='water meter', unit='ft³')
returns 414949.95 ft³
